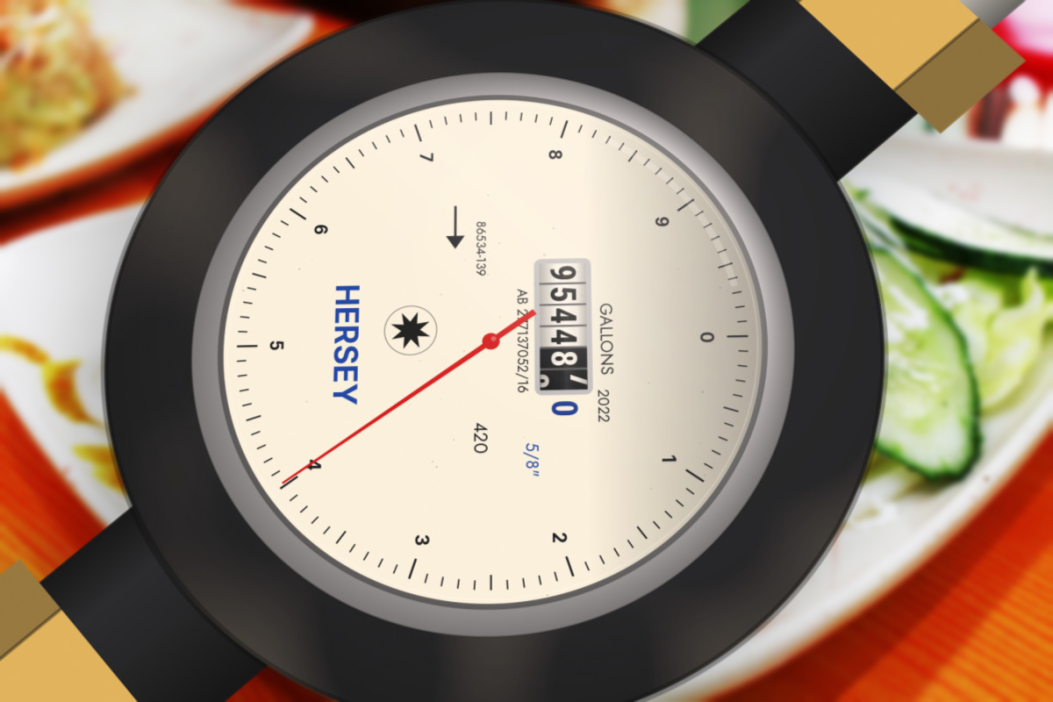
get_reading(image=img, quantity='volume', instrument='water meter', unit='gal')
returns 9544874.0 gal
